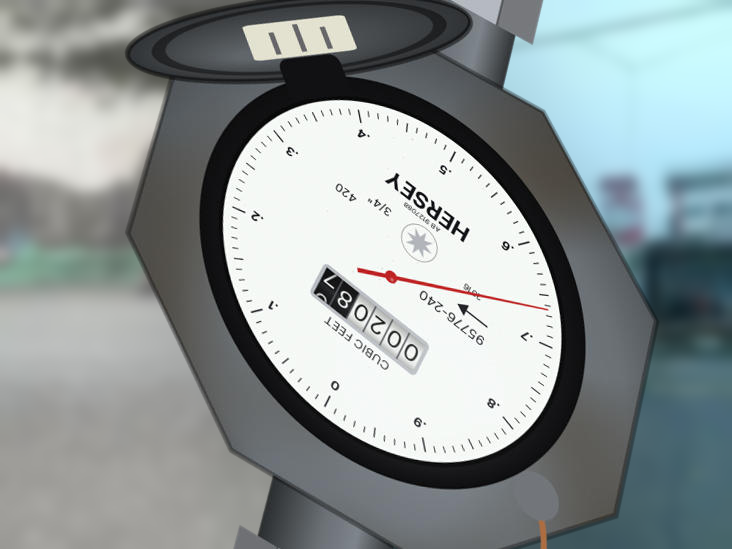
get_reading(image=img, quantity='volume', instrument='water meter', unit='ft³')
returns 2086.66 ft³
